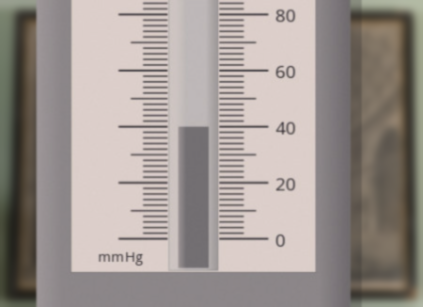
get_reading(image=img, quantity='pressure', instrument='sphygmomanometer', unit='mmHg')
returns 40 mmHg
